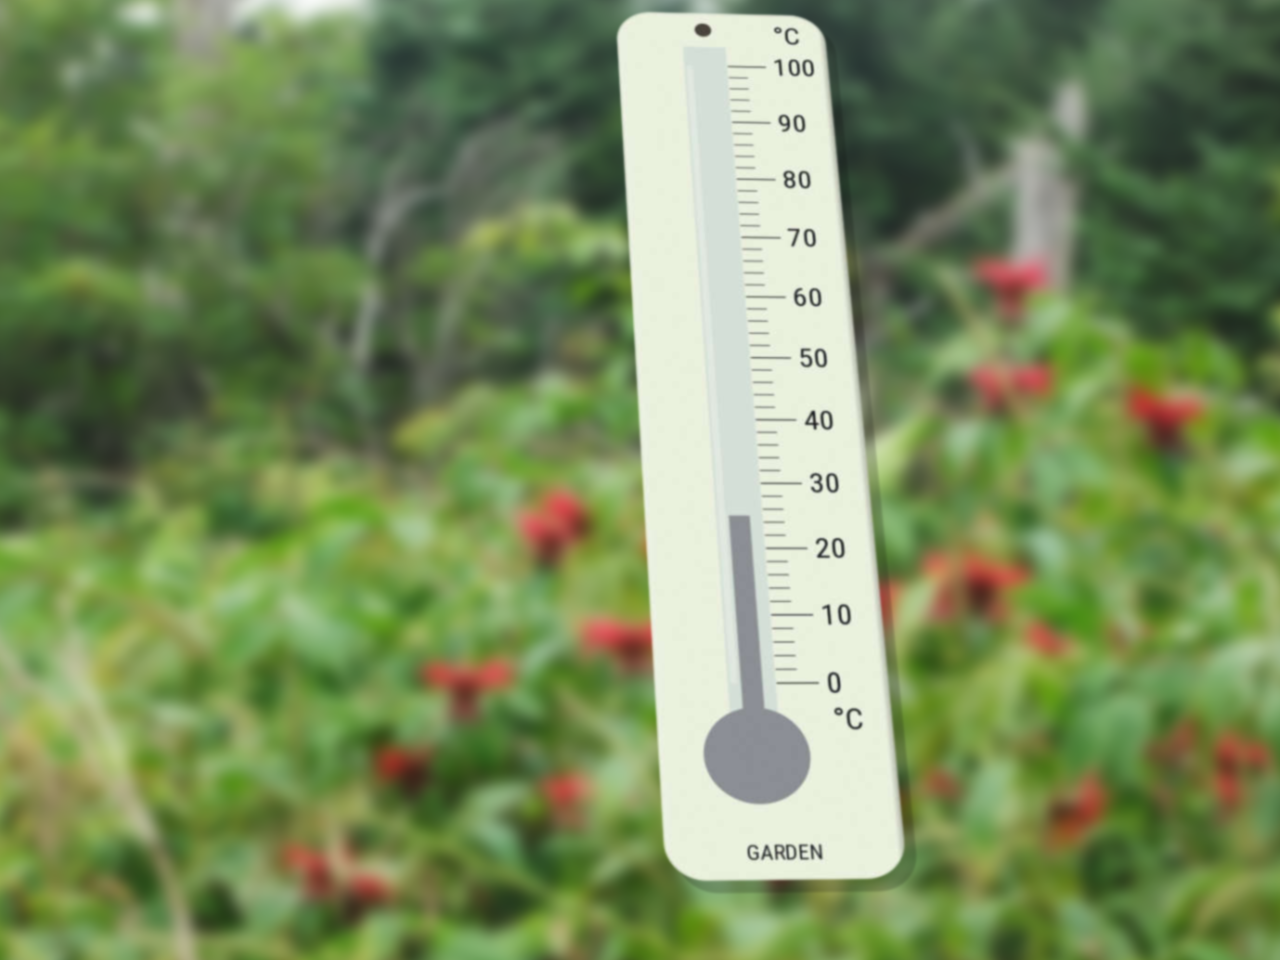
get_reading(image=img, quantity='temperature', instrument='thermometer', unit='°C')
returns 25 °C
